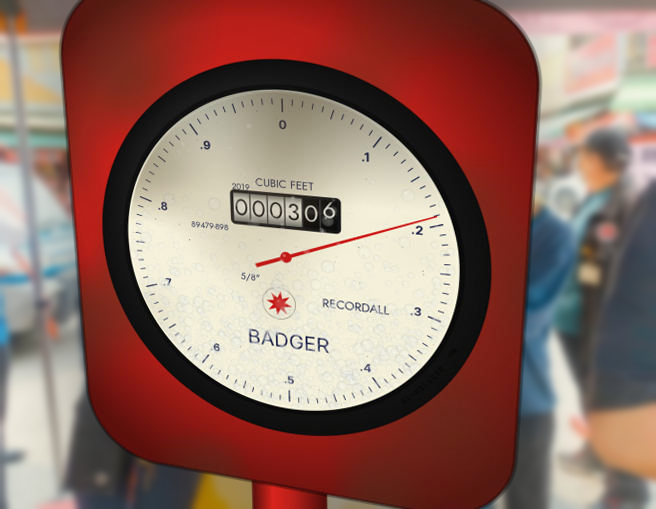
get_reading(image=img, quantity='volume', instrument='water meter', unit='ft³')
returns 306.19 ft³
